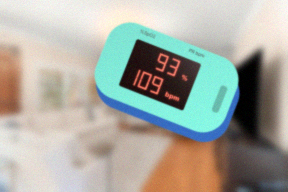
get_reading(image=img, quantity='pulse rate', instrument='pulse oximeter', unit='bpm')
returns 109 bpm
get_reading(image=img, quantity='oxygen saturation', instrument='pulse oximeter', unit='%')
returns 93 %
